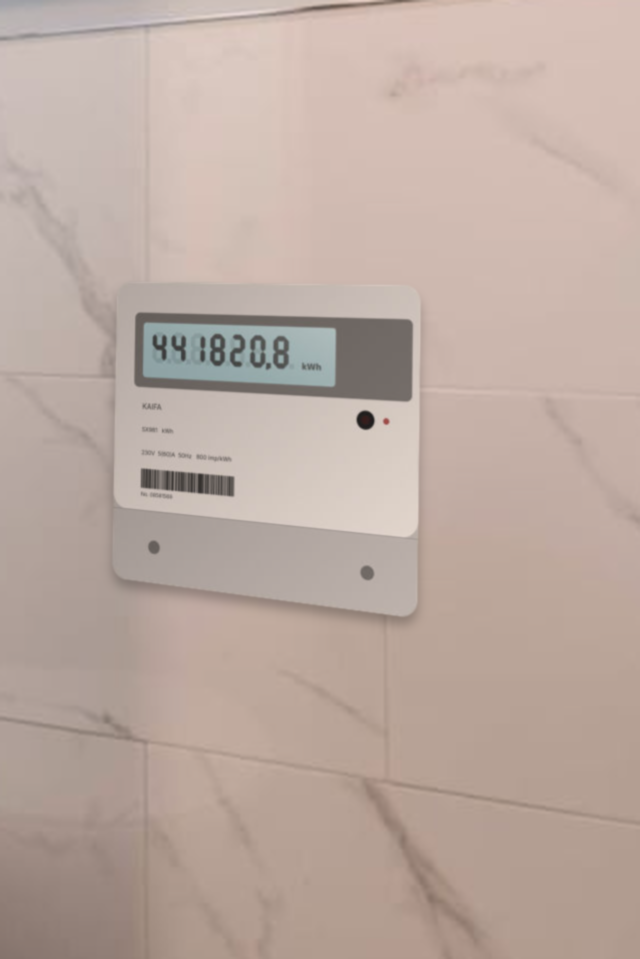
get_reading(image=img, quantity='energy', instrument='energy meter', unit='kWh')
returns 441820.8 kWh
